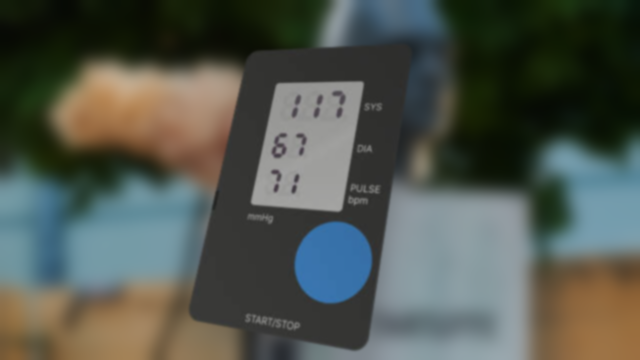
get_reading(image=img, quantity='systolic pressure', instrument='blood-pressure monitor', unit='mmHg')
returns 117 mmHg
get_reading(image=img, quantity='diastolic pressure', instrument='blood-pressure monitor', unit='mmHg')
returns 67 mmHg
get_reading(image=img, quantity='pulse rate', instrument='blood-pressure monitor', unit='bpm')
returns 71 bpm
